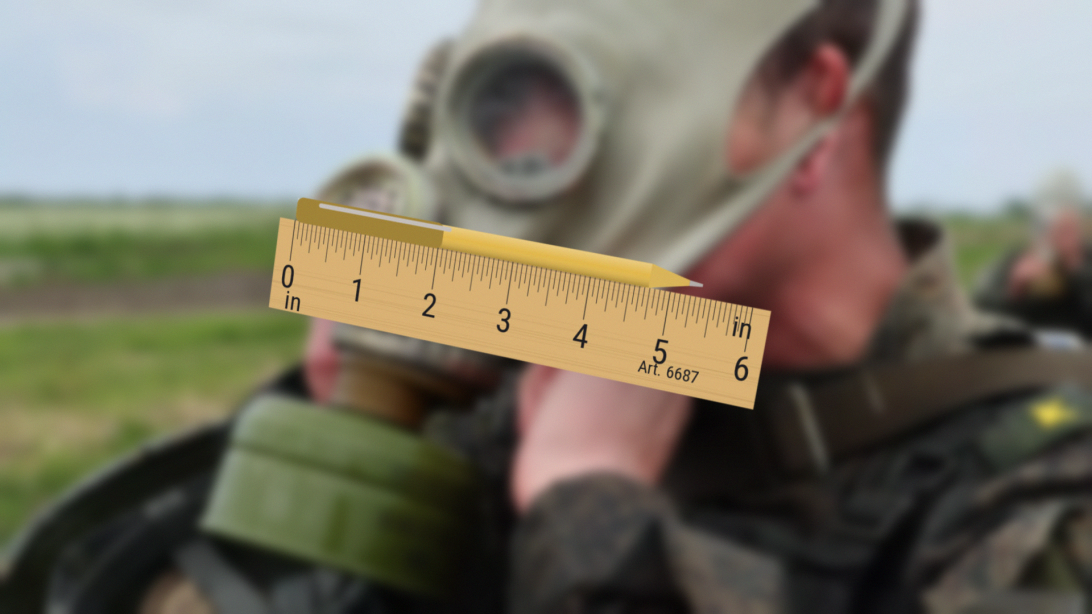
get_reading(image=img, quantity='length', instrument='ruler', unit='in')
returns 5.375 in
